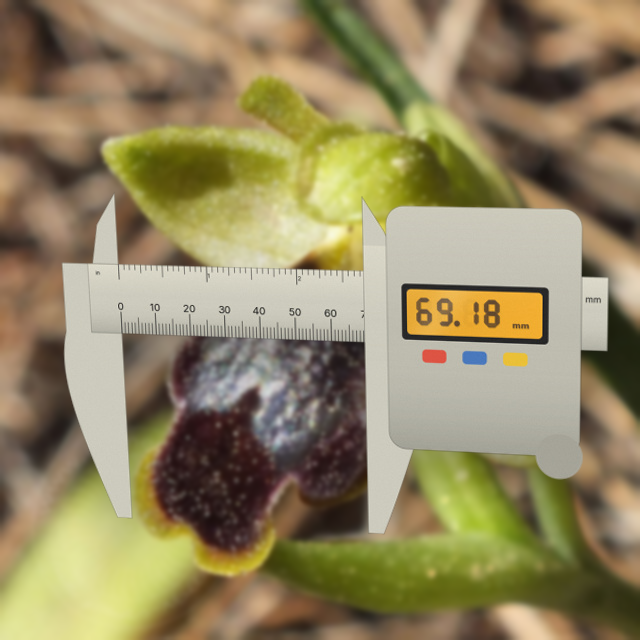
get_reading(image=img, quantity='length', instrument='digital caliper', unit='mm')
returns 69.18 mm
